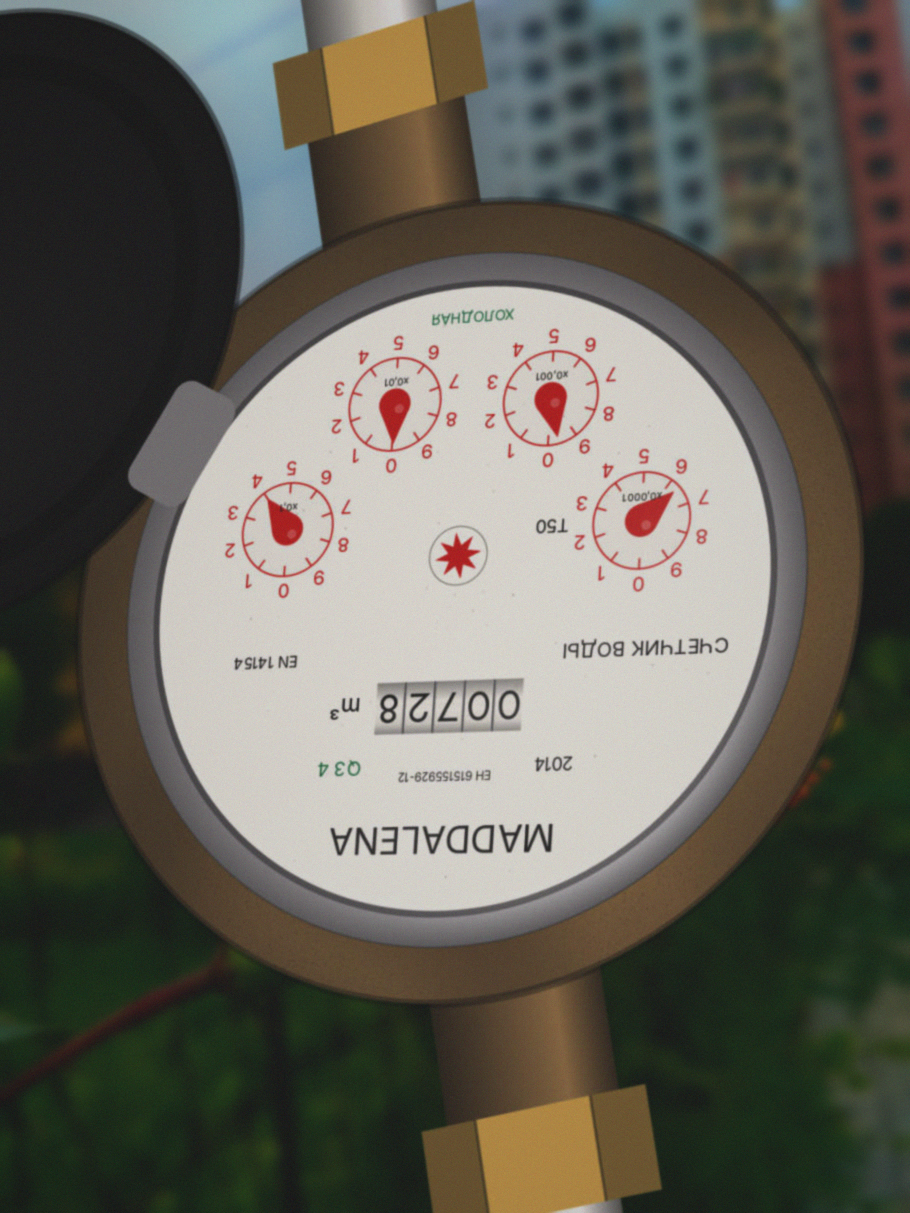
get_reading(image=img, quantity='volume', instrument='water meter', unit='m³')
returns 728.3996 m³
